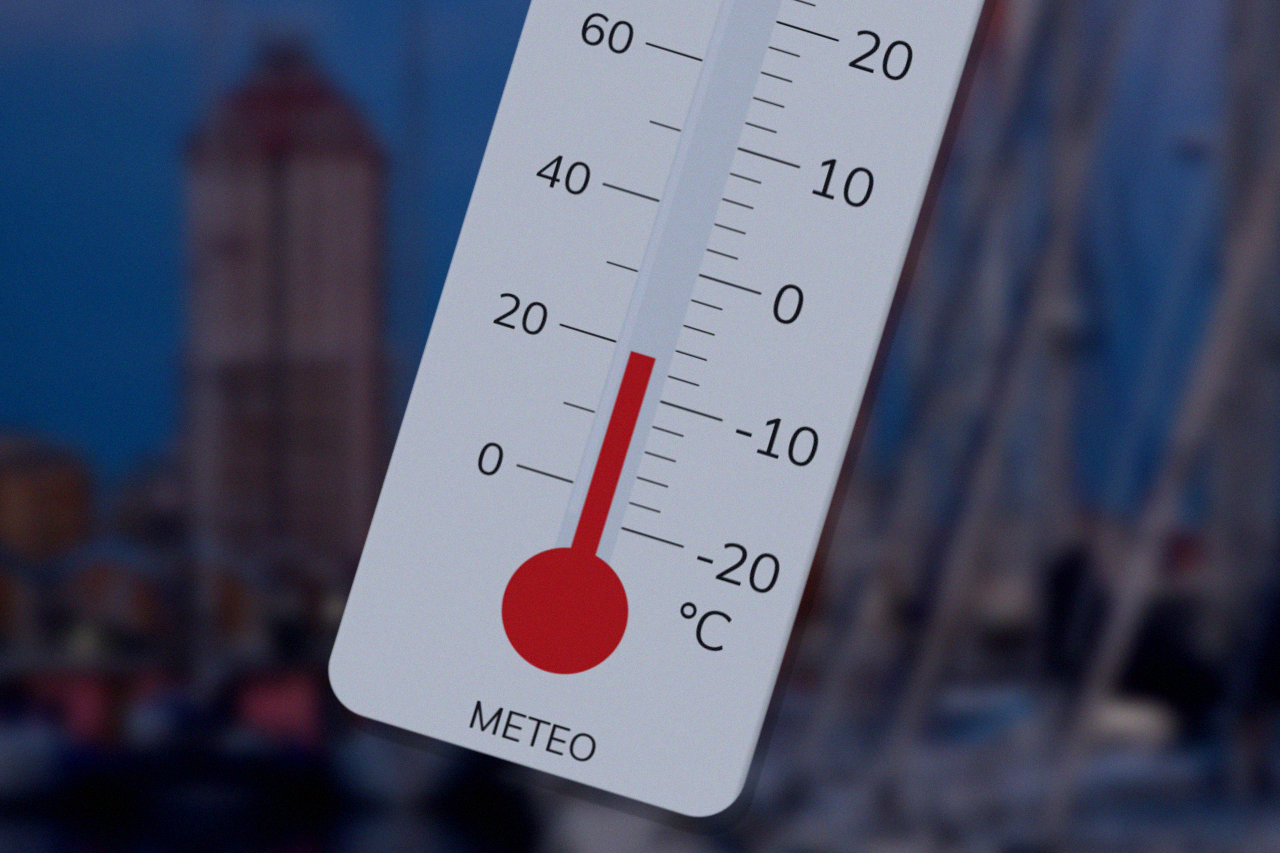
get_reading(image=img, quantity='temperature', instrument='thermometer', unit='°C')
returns -7 °C
